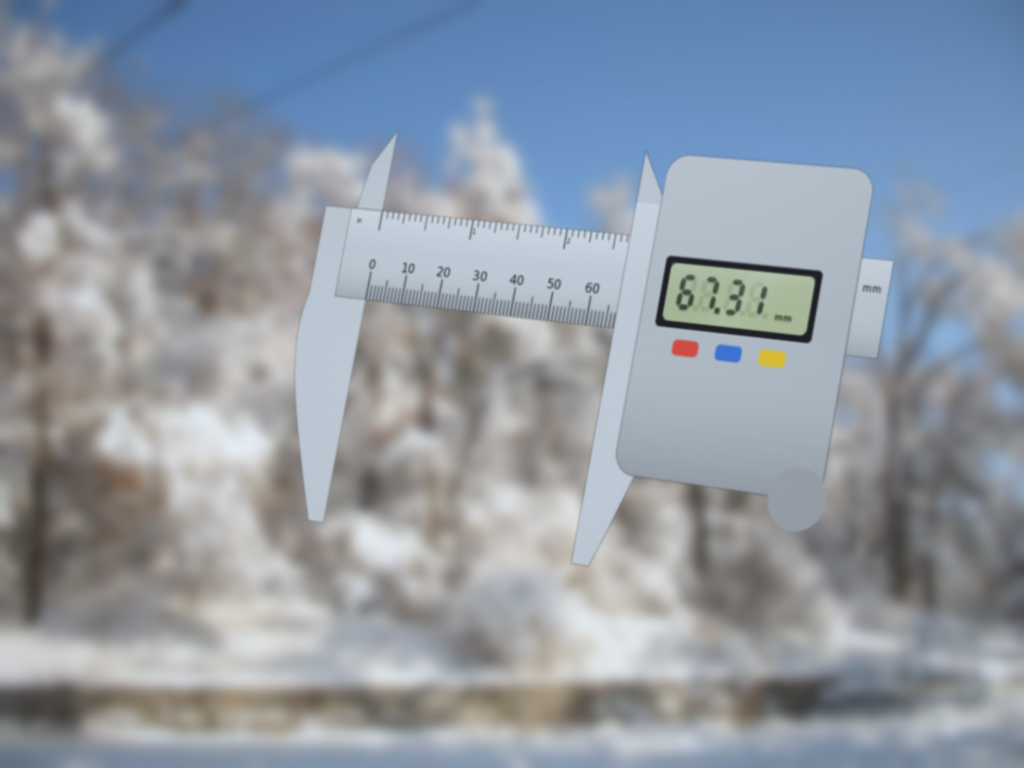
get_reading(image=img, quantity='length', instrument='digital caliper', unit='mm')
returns 67.31 mm
